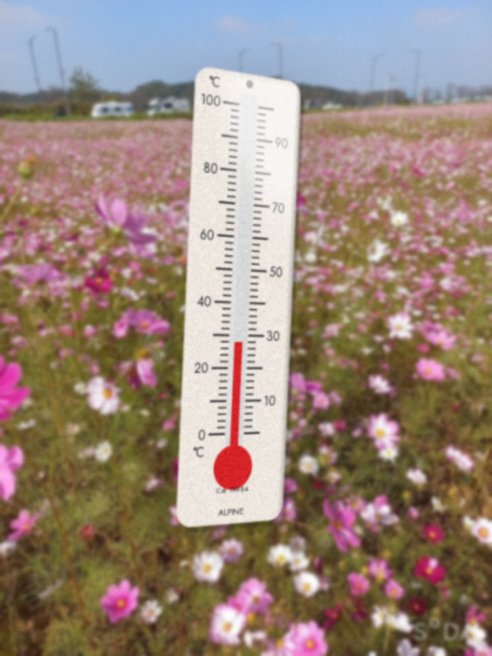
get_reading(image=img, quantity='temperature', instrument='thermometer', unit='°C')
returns 28 °C
